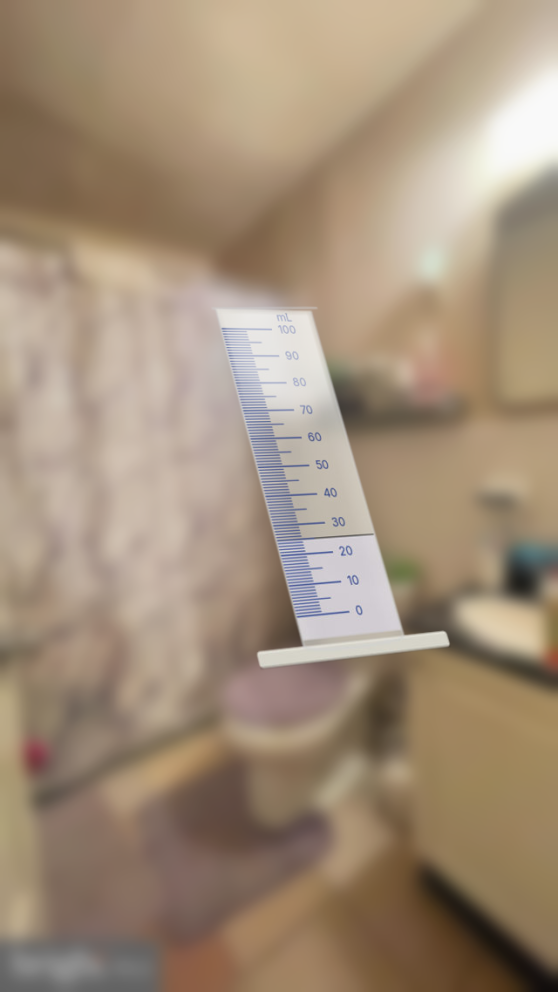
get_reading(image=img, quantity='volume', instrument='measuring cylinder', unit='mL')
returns 25 mL
